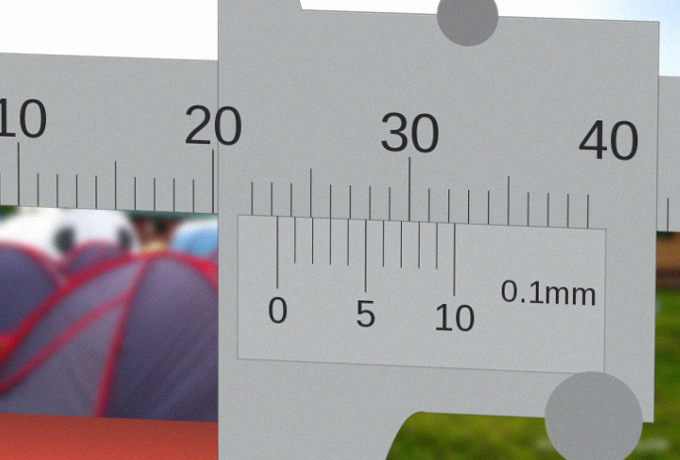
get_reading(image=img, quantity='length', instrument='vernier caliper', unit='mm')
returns 23.3 mm
